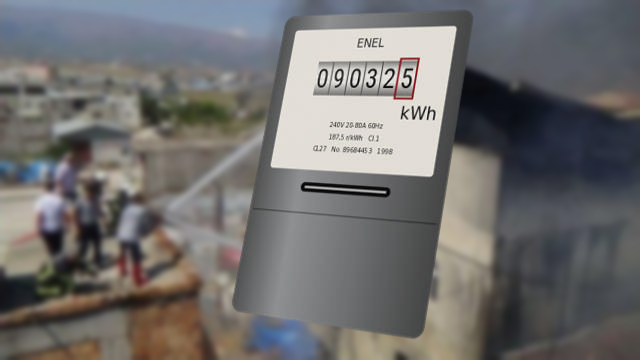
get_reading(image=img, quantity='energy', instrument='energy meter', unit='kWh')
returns 9032.5 kWh
